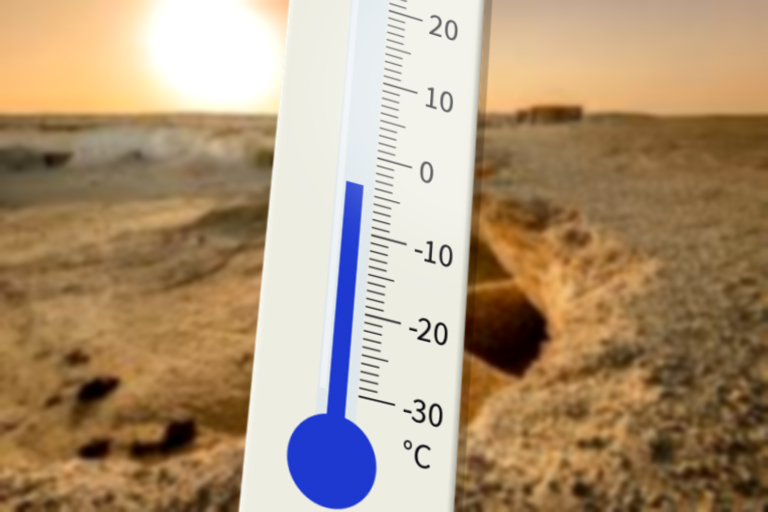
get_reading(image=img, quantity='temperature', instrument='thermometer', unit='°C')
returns -4 °C
